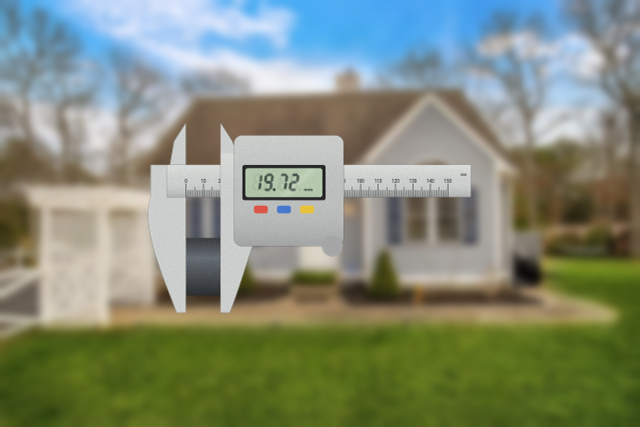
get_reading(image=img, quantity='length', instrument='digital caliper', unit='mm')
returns 19.72 mm
